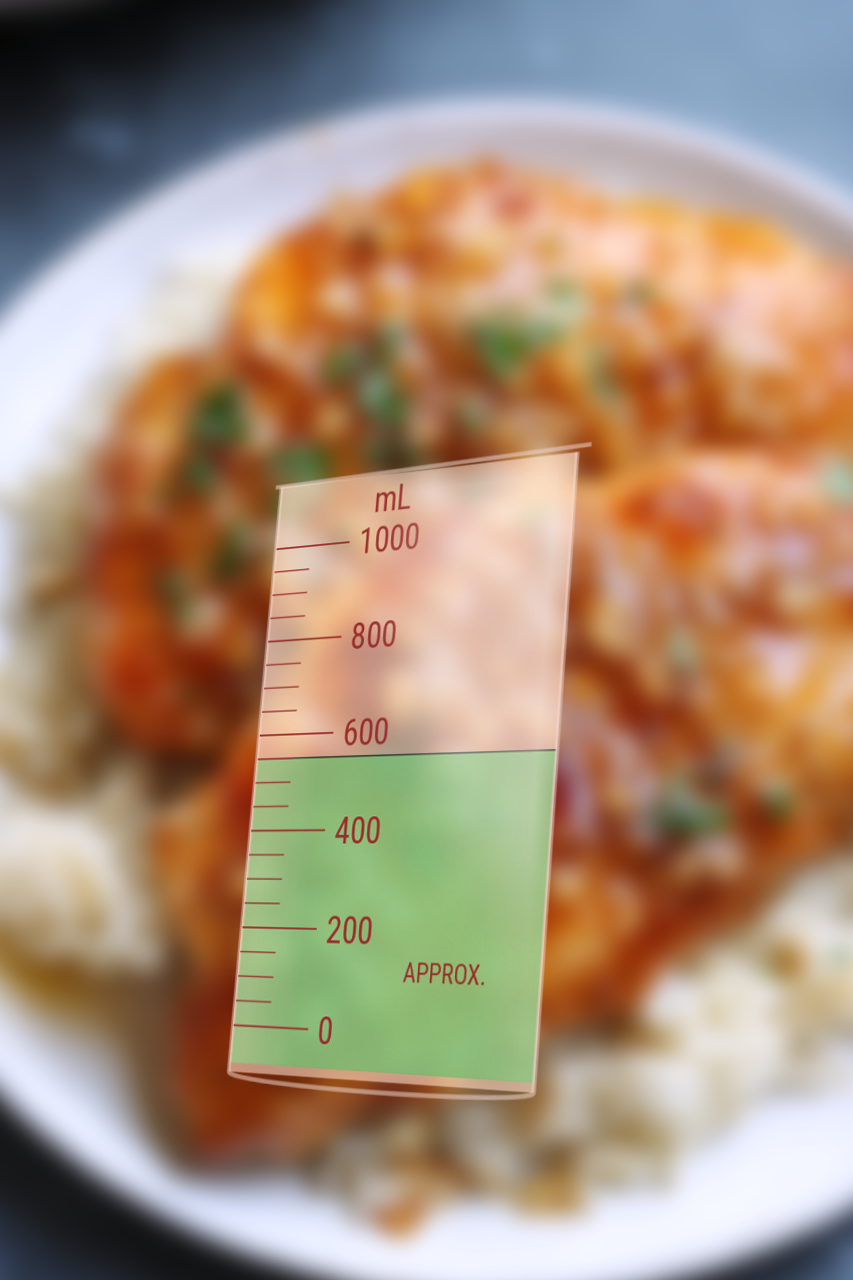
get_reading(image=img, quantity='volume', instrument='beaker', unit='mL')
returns 550 mL
